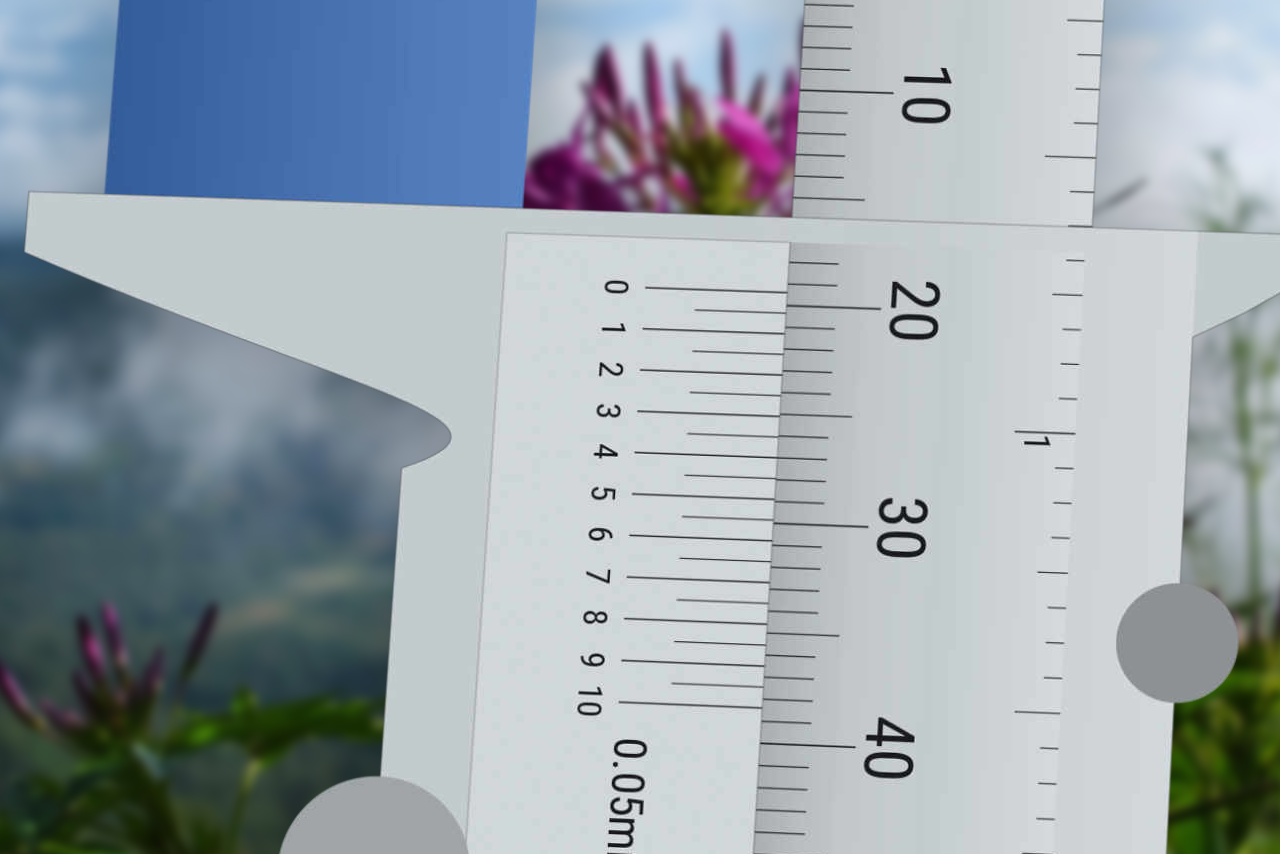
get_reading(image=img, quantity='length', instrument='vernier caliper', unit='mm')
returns 19.4 mm
